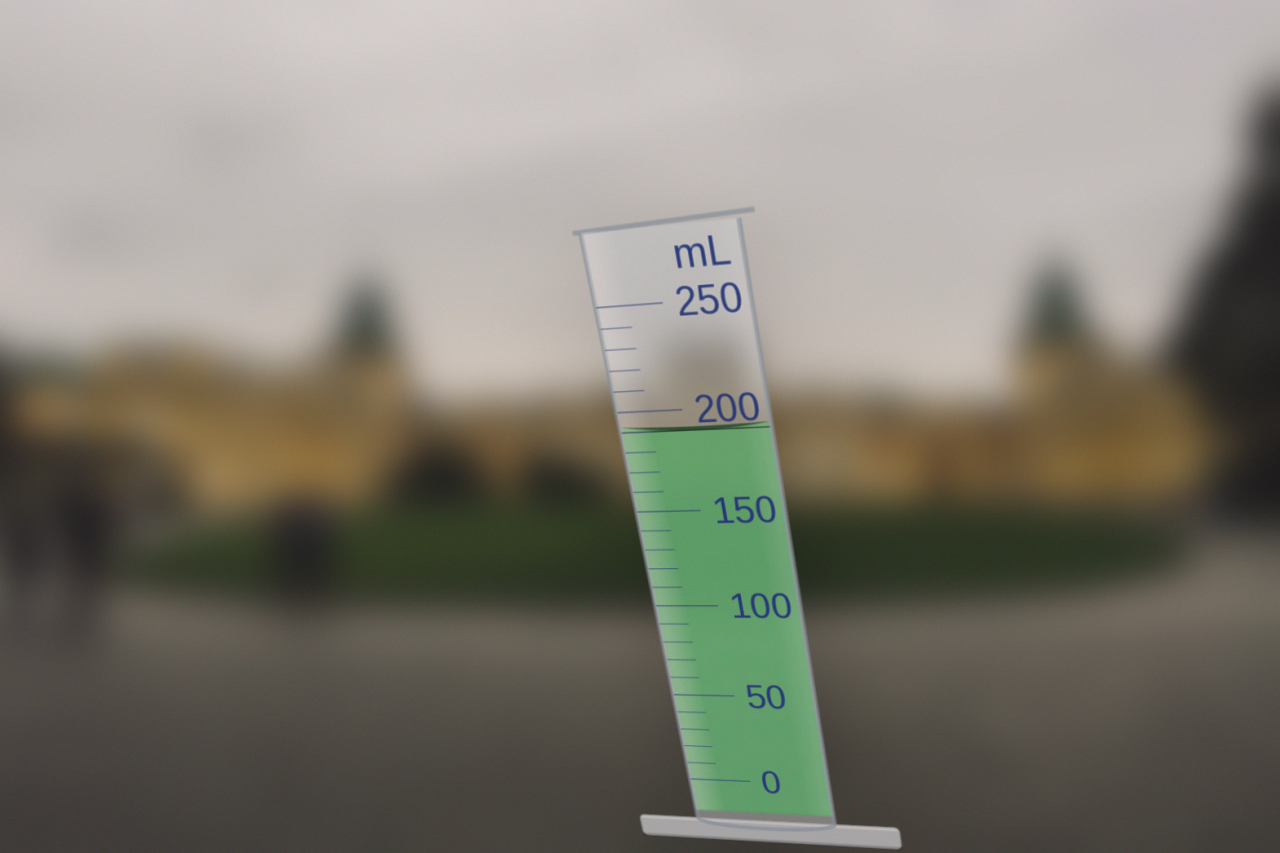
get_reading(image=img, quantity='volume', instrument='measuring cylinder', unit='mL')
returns 190 mL
